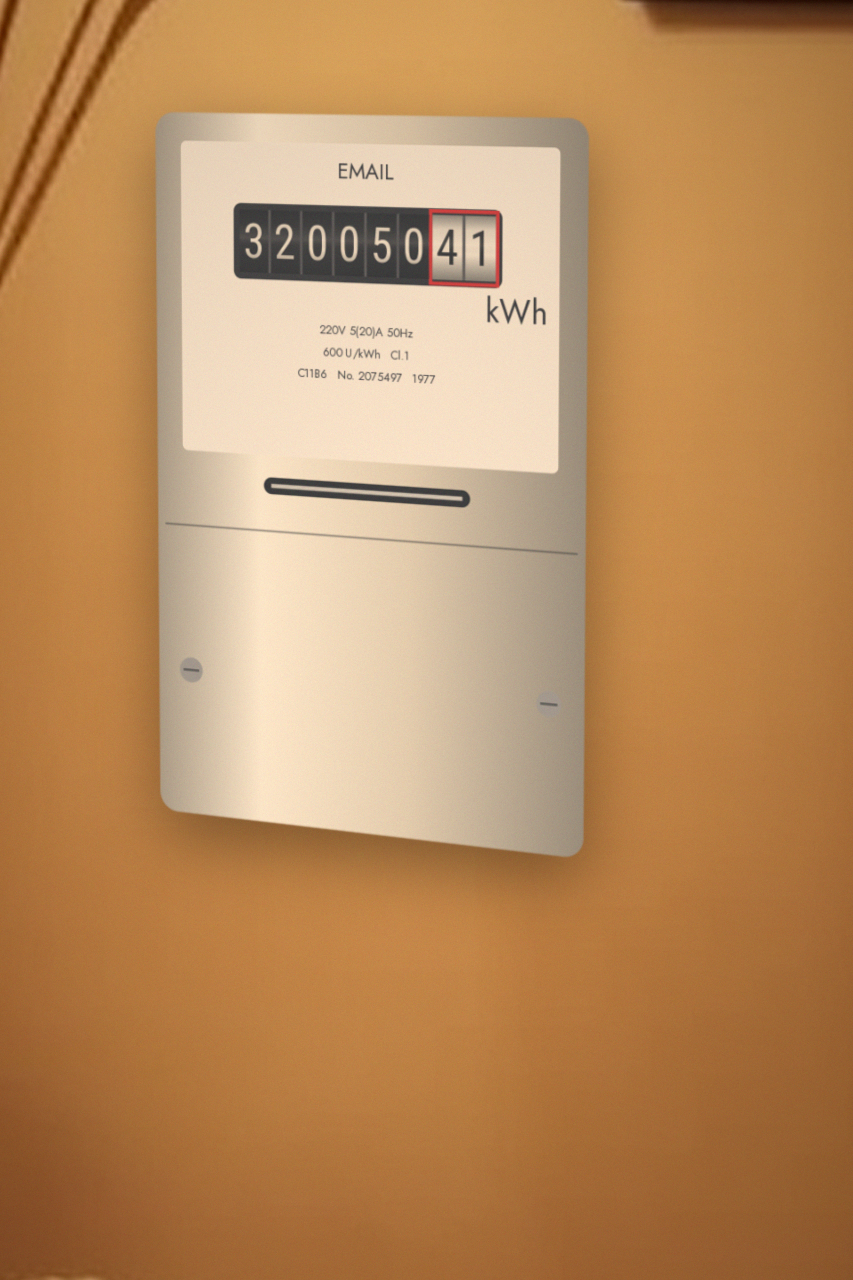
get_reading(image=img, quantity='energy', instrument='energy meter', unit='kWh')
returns 320050.41 kWh
